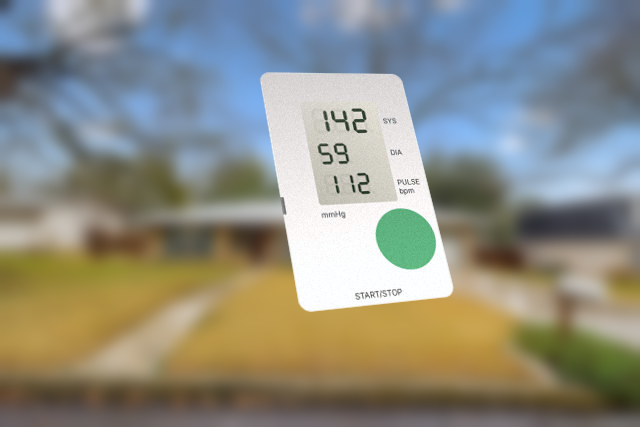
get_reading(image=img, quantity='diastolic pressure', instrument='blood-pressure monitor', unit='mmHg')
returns 59 mmHg
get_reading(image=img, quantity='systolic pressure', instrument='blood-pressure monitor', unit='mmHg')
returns 142 mmHg
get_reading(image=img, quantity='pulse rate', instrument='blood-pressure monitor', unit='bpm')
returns 112 bpm
